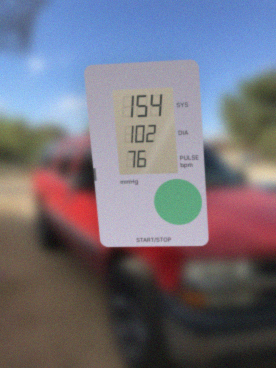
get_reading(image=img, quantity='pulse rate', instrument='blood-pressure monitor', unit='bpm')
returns 76 bpm
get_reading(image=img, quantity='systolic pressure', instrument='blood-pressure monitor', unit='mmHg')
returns 154 mmHg
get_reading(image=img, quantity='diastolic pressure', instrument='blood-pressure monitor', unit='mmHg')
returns 102 mmHg
